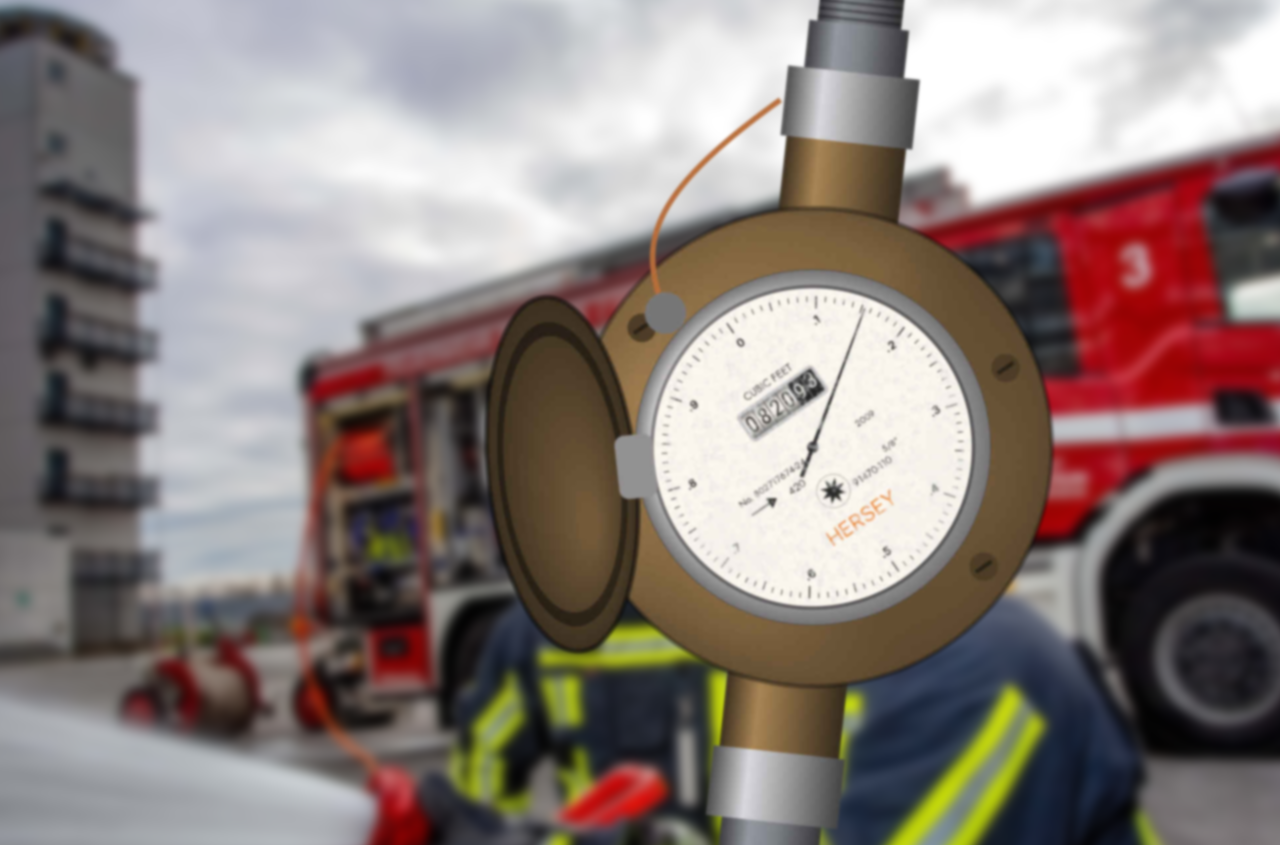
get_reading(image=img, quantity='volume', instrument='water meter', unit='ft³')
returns 82093.15 ft³
